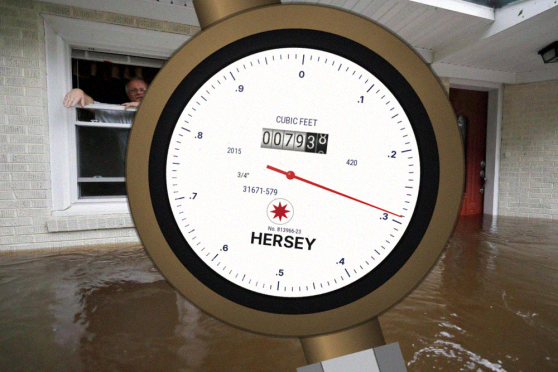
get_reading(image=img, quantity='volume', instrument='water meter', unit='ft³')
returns 7938.29 ft³
